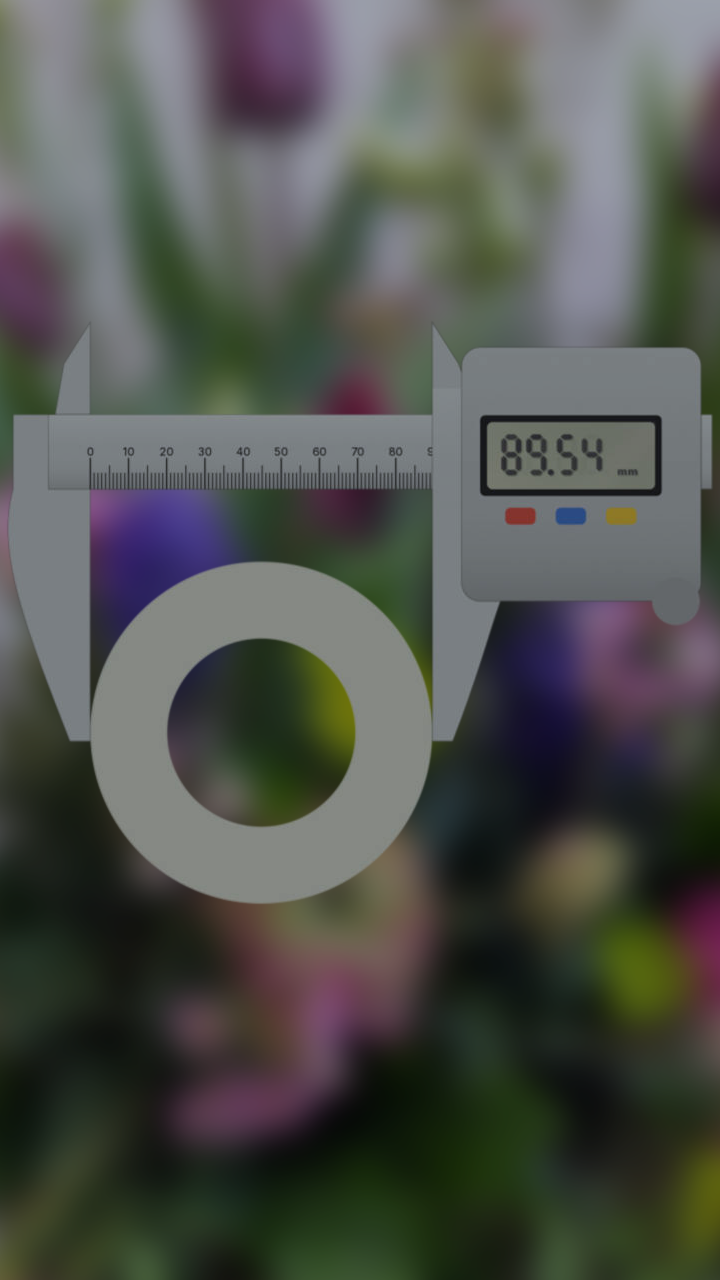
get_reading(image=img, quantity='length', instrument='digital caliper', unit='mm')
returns 89.54 mm
